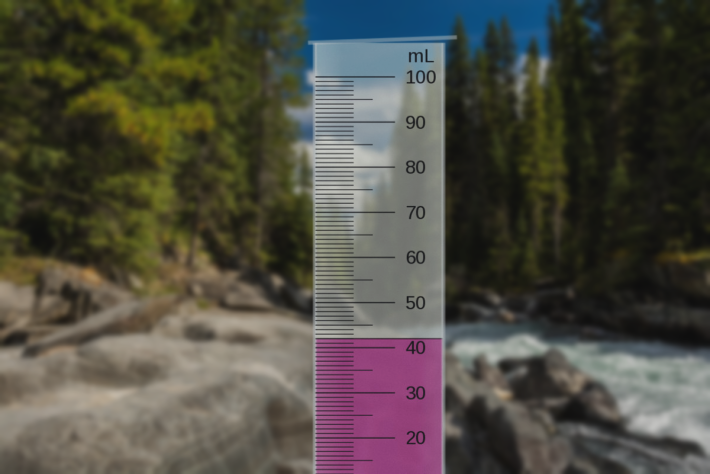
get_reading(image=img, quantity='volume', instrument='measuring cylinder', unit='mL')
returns 42 mL
